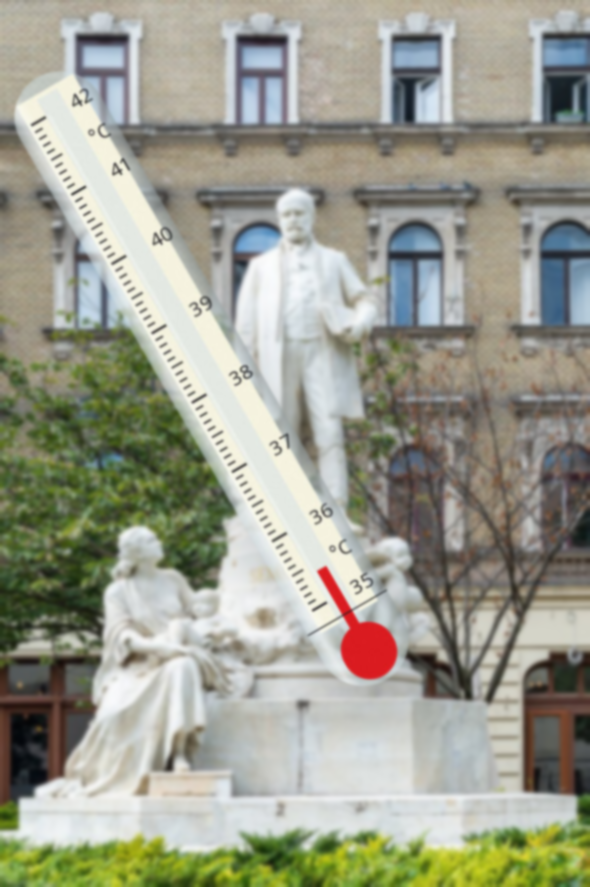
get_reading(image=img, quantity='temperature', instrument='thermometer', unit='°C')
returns 35.4 °C
